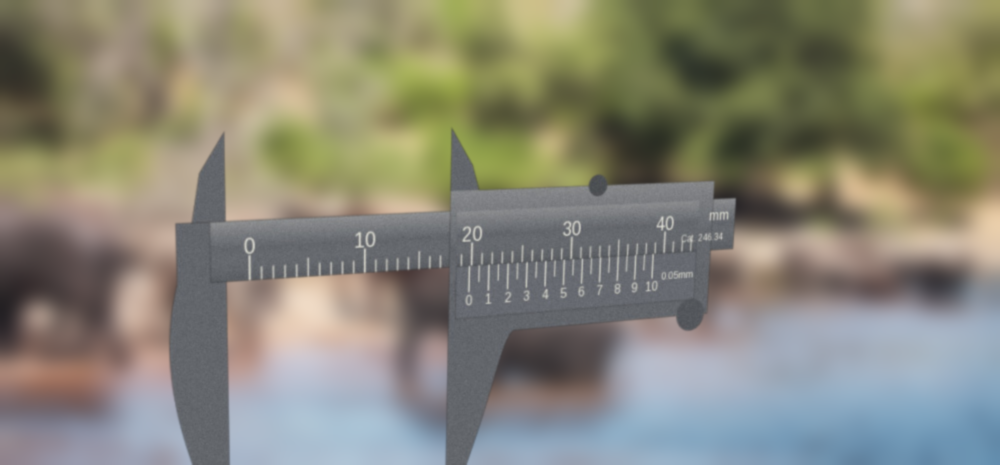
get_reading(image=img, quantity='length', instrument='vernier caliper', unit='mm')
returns 19.8 mm
